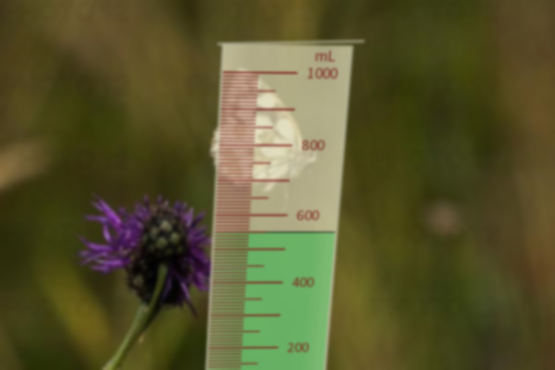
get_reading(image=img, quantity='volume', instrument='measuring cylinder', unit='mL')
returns 550 mL
